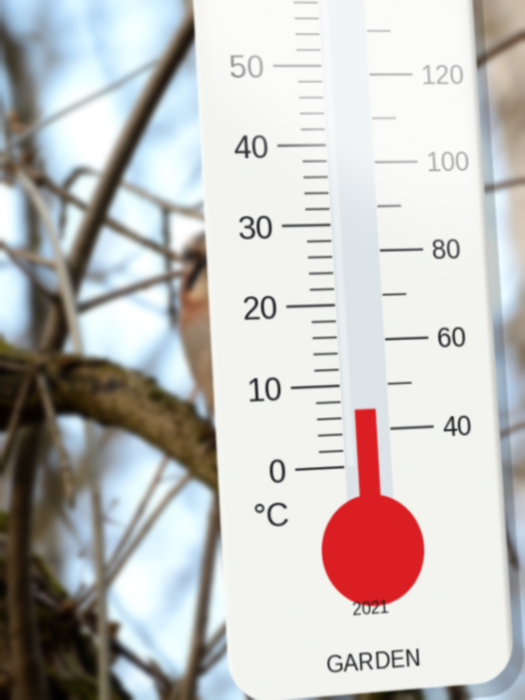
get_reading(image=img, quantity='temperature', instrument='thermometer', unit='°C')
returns 7 °C
